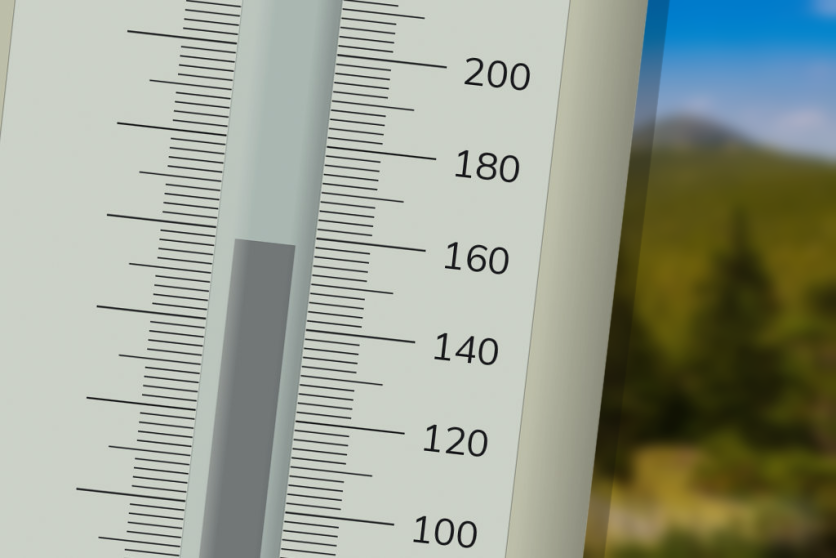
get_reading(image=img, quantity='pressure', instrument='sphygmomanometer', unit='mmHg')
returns 158 mmHg
